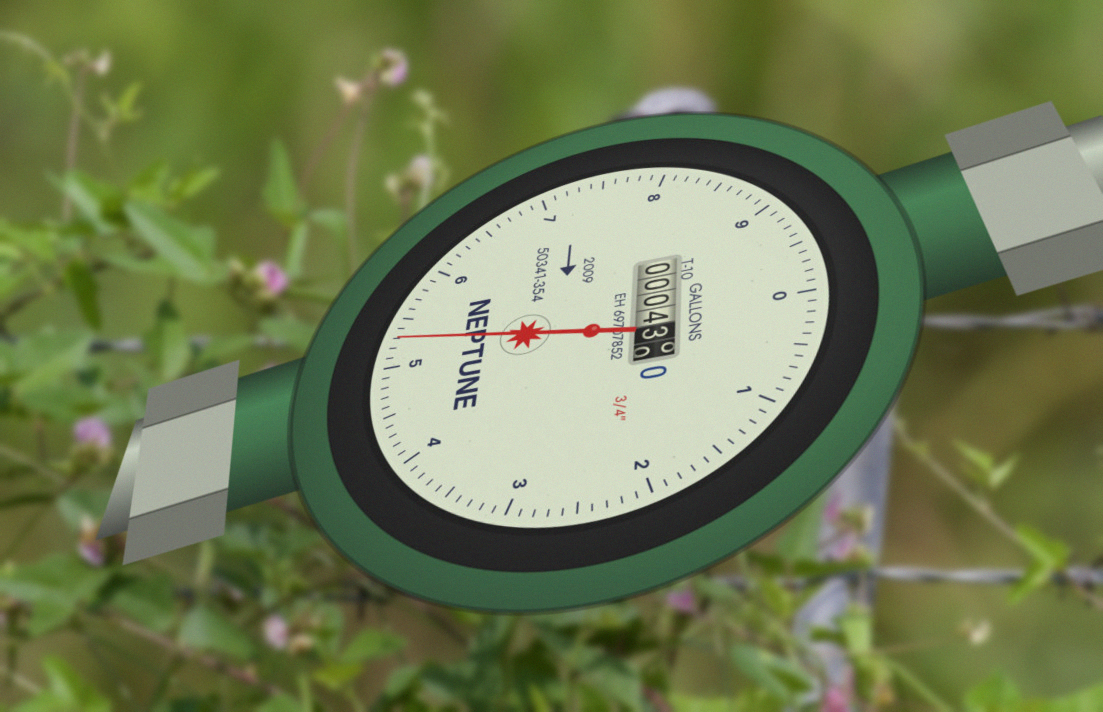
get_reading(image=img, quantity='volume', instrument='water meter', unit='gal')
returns 4385.3 gal
